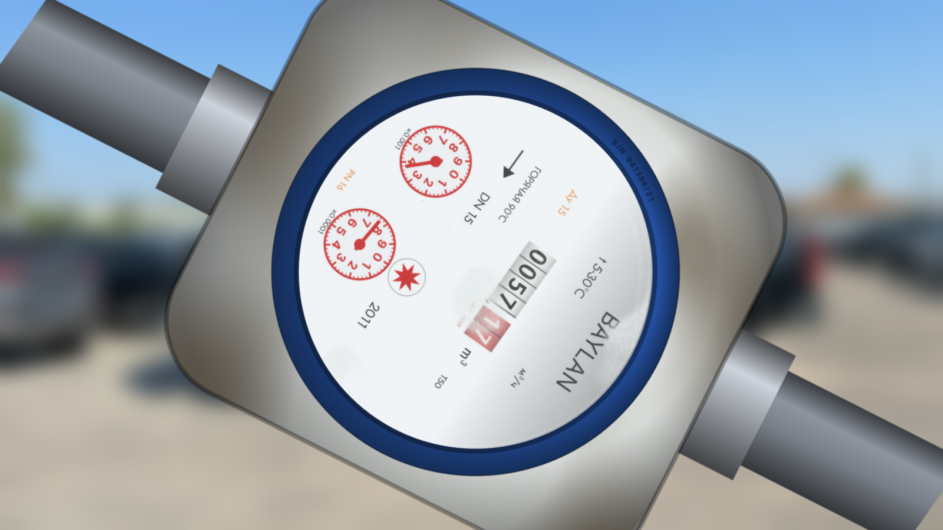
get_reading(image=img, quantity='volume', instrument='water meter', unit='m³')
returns 57.1737 m³
